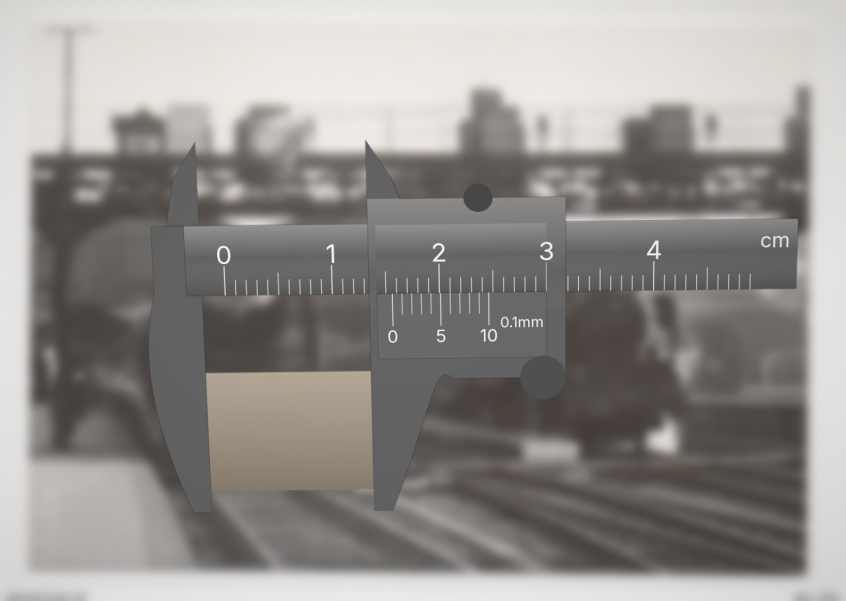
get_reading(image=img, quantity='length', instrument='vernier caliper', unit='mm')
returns 15.6 mm
